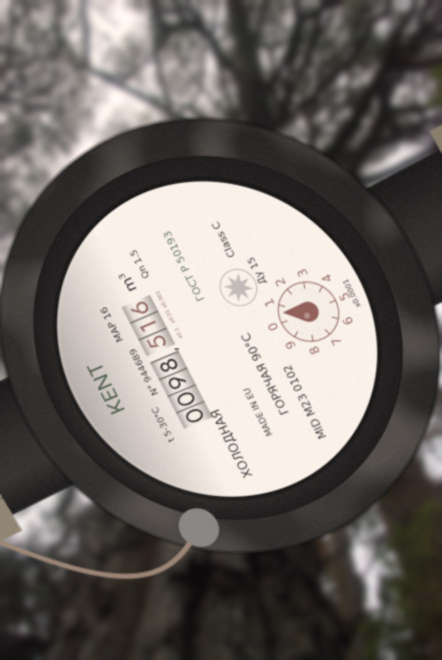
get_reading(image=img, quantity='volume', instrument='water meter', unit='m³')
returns 98.5160 m³
